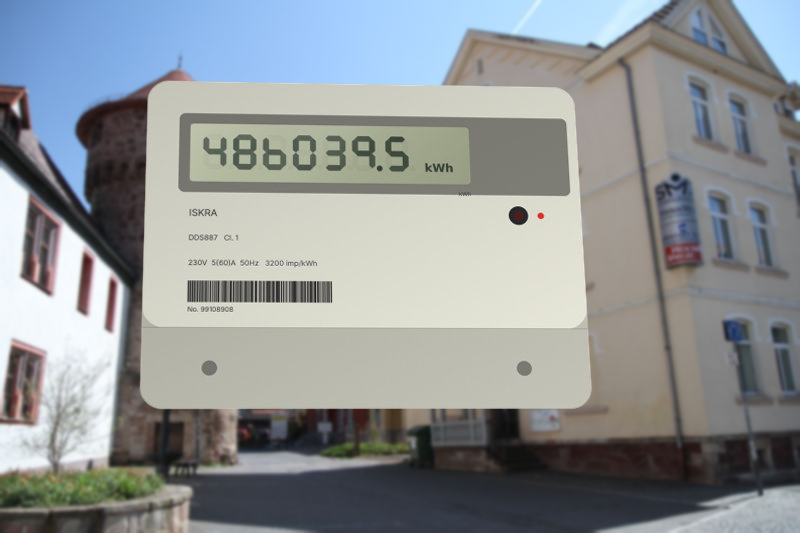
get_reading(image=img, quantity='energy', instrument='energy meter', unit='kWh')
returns 486039.5 kWh
